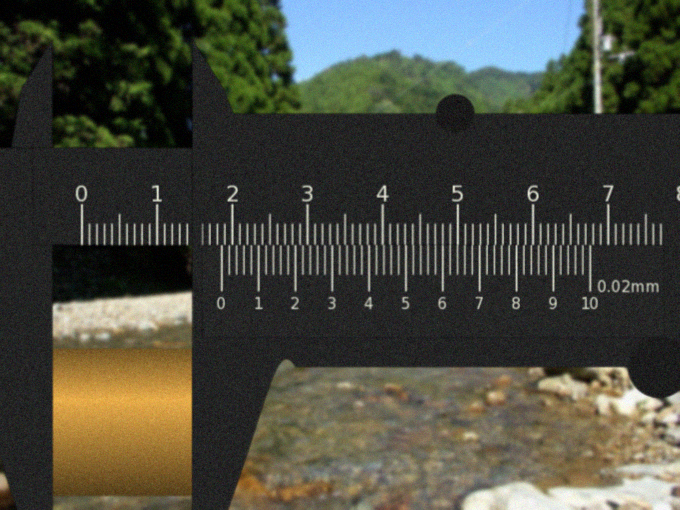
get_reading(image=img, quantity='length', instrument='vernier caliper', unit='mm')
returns 18.6 mm
